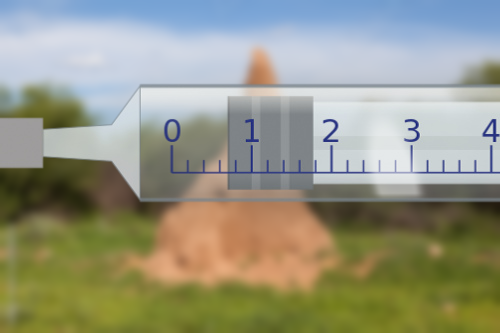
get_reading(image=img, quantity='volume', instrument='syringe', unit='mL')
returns 0.7 mL
